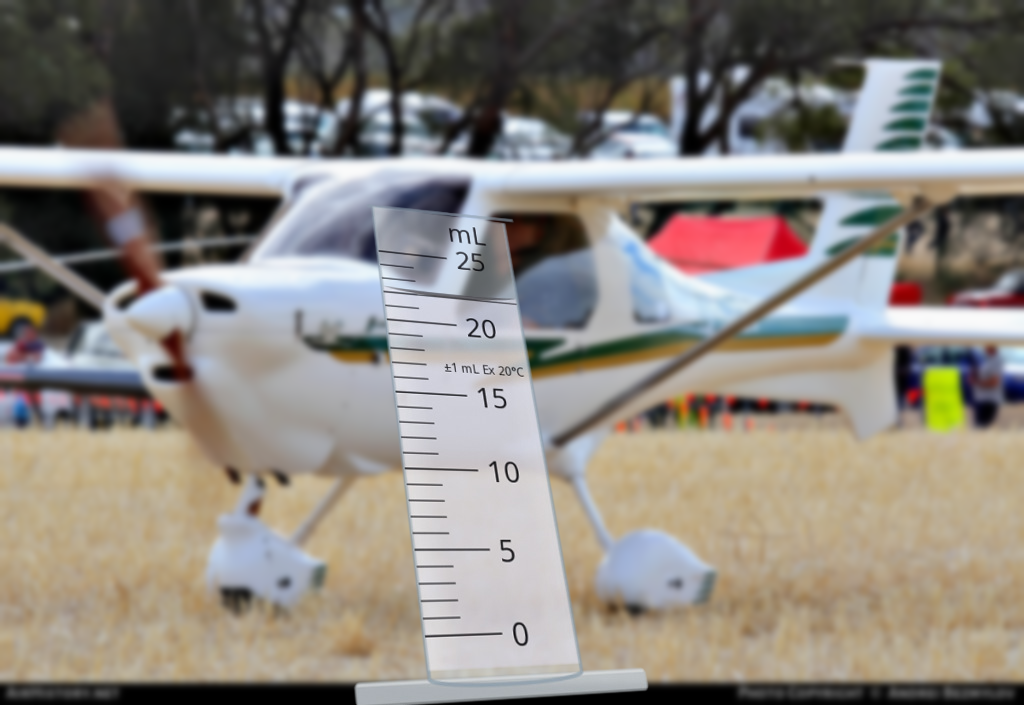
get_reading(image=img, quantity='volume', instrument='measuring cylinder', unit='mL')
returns 22 mL
